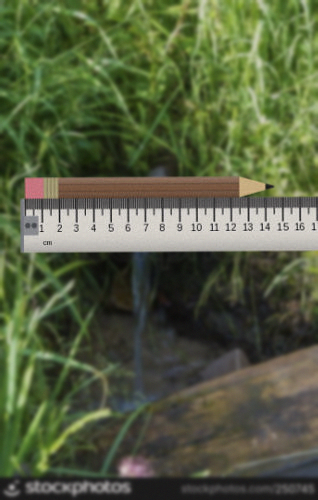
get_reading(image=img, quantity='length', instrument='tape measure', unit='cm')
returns 14.5 cm
